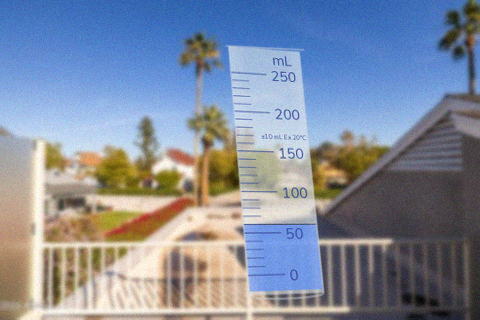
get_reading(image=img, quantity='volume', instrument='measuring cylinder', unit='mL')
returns 60 mL
